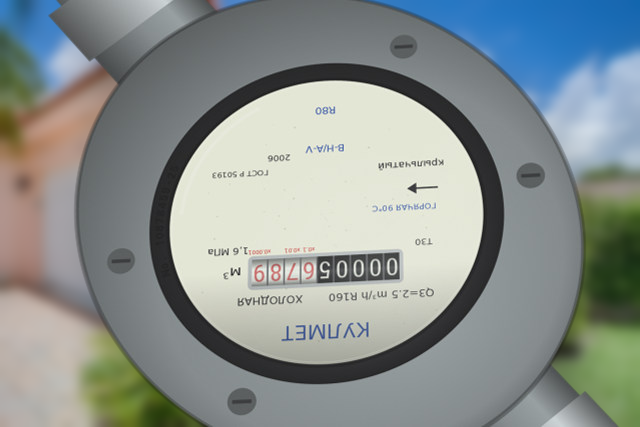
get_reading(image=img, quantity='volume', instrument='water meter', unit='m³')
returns 5.6789 m³
